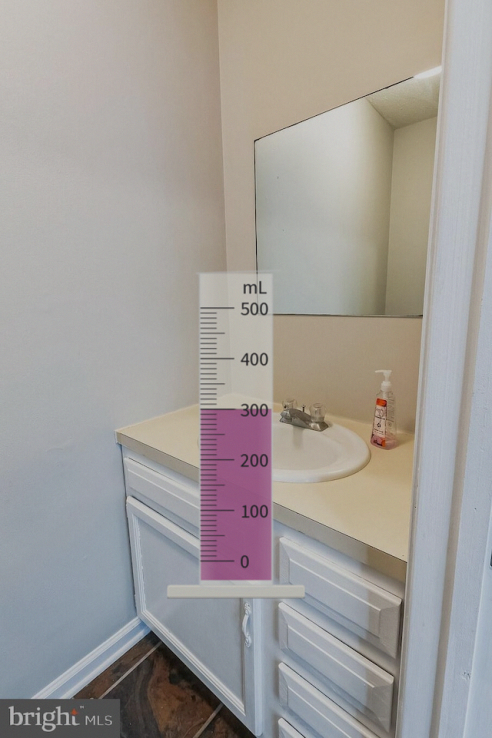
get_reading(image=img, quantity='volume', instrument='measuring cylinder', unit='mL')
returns 300 mL
